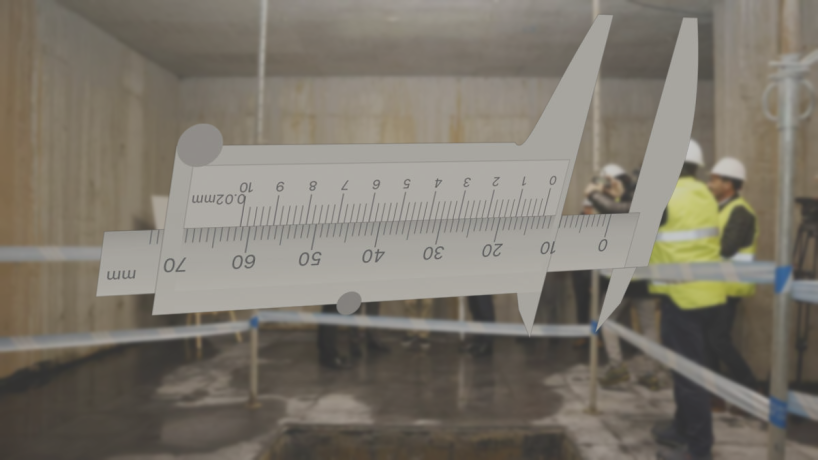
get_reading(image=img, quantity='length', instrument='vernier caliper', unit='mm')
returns 12.4 mm
